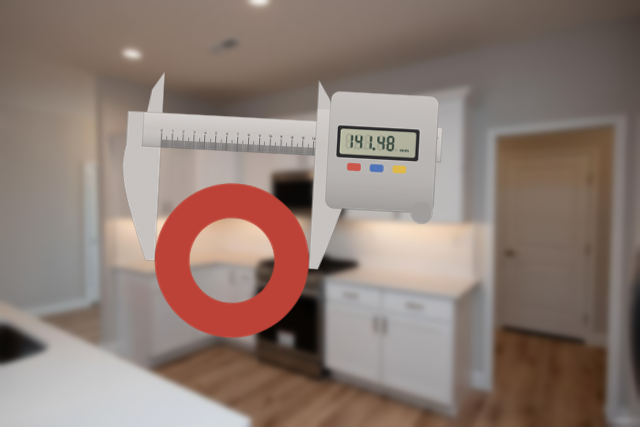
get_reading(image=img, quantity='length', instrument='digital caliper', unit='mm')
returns 141.48 mm
